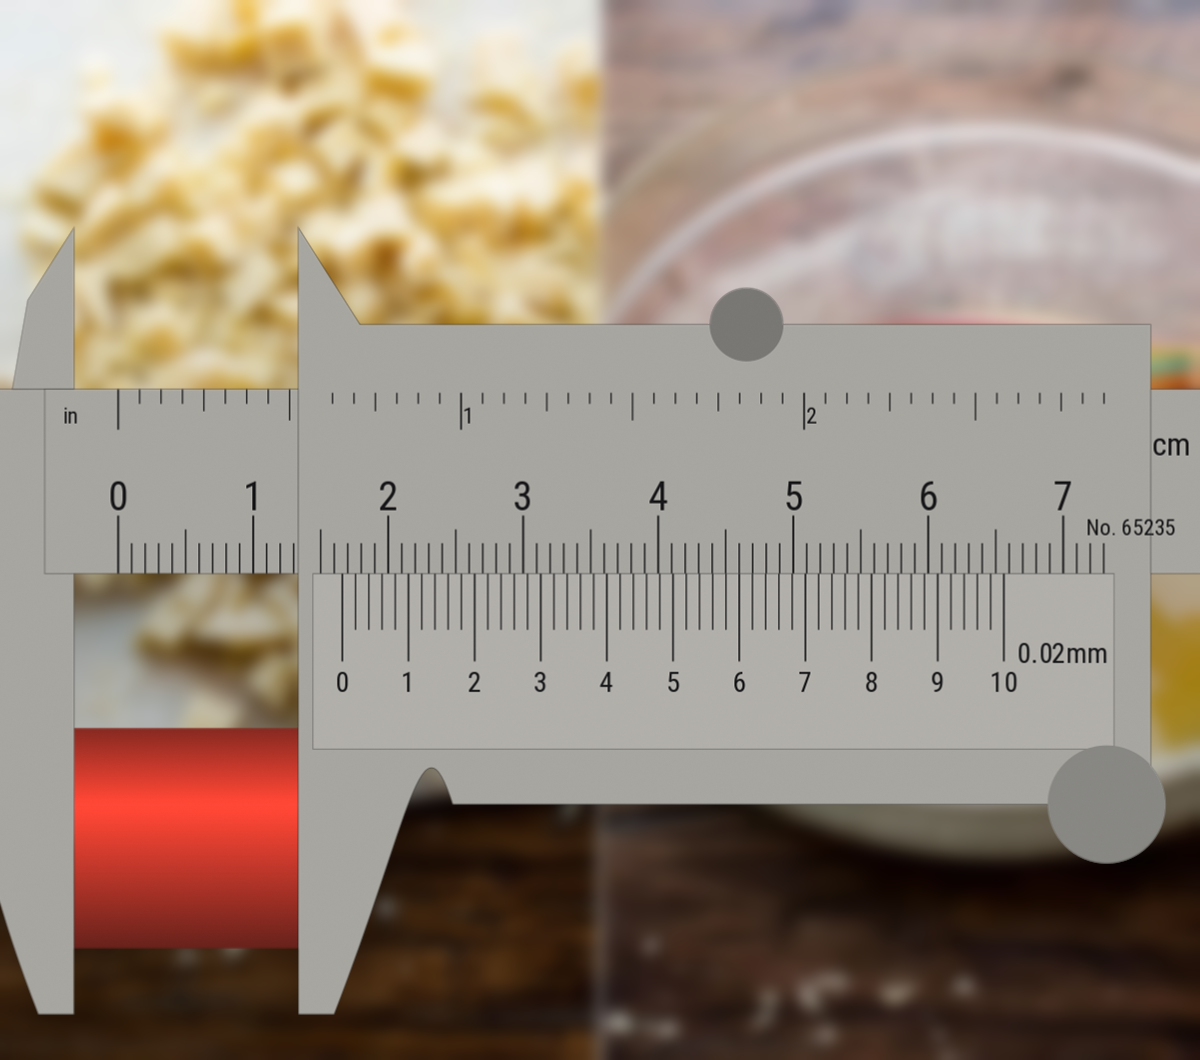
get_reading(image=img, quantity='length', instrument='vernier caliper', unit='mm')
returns 16.6 mm
